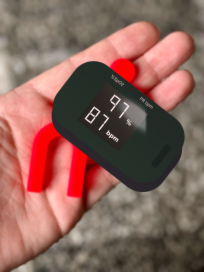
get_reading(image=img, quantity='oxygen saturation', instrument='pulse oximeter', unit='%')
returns 97 %
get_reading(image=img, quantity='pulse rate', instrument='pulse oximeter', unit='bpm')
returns 87 bpm
